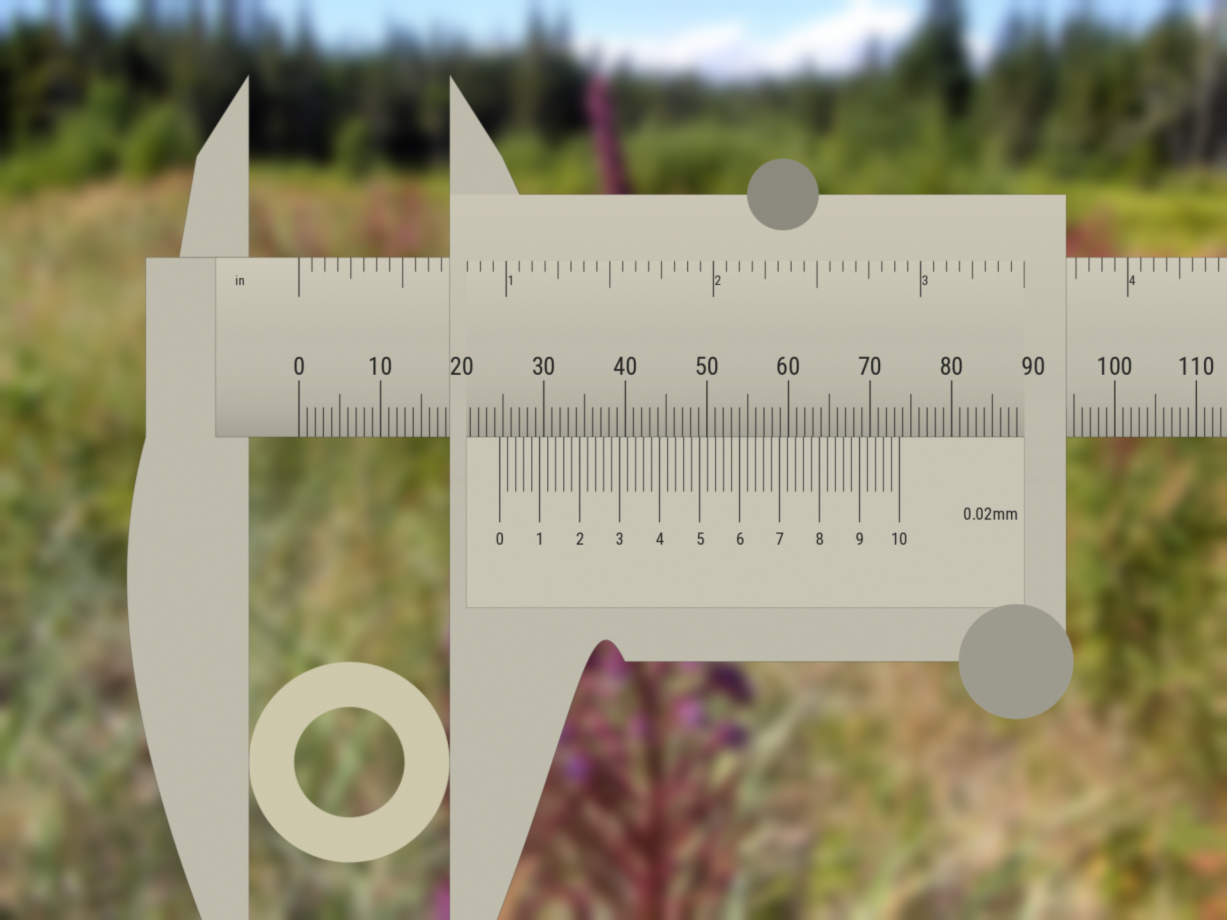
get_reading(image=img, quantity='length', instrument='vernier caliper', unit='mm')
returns 24.6 mm
